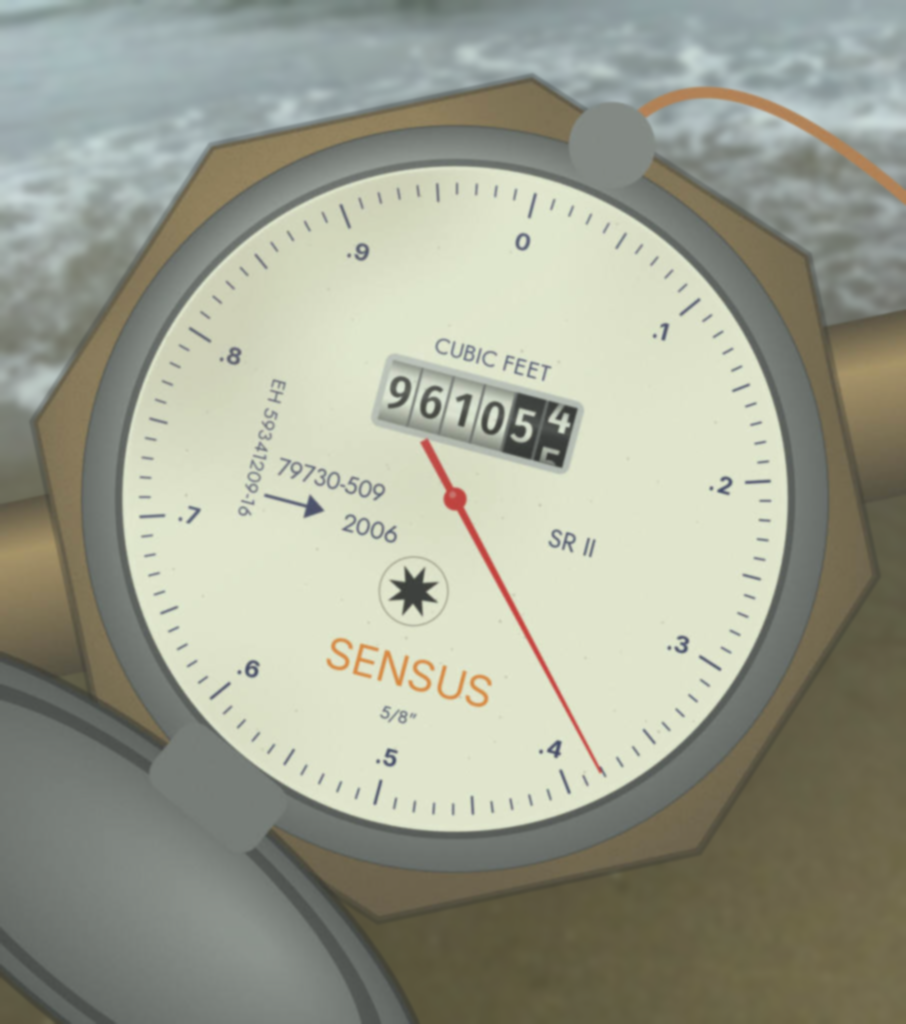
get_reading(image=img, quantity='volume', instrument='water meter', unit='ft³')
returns 961054.38 ft³
